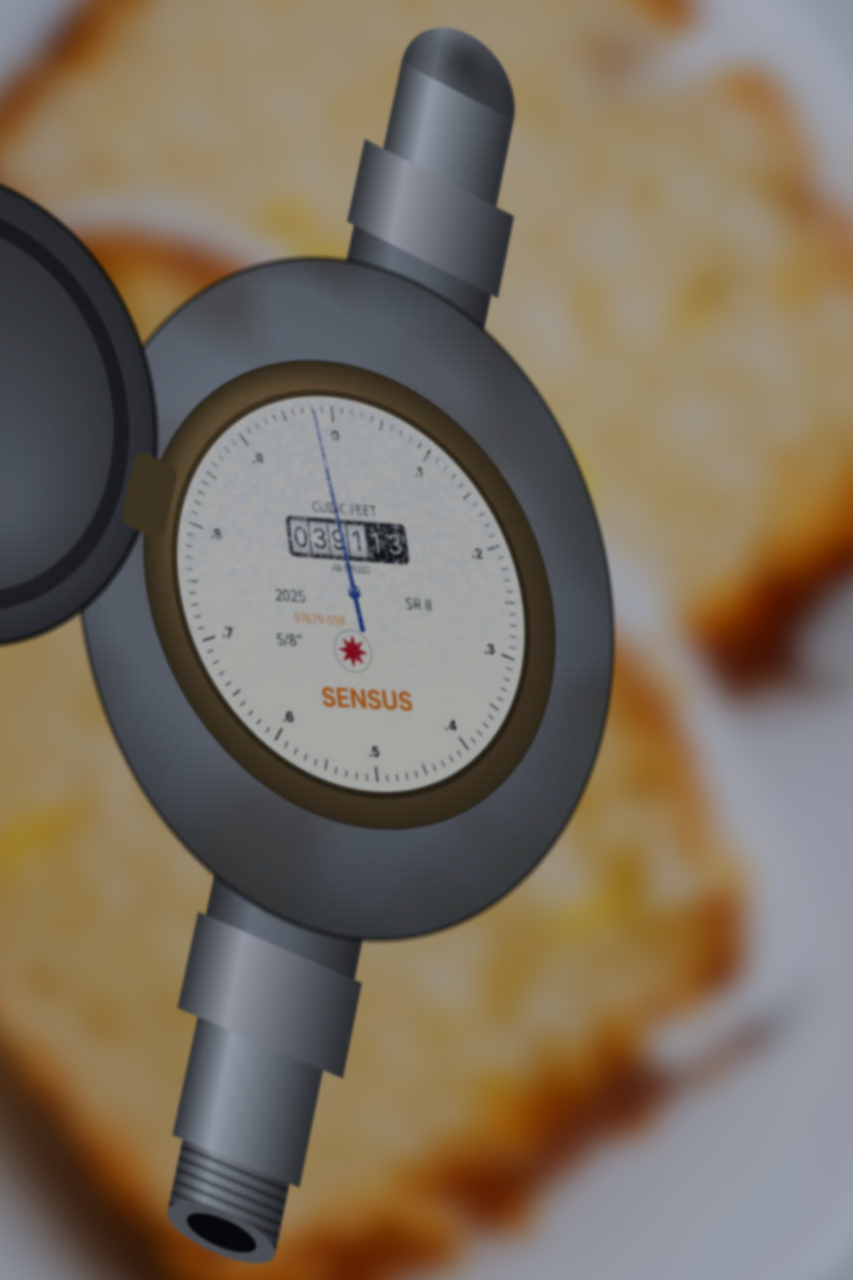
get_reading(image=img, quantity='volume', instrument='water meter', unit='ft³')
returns 39112.98 ft³
